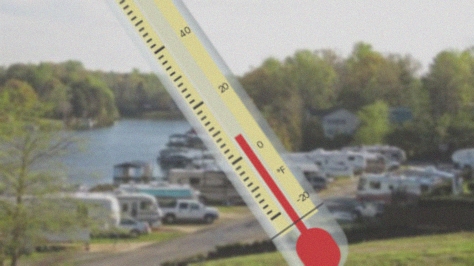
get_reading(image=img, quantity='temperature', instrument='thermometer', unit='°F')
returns 6 °F
